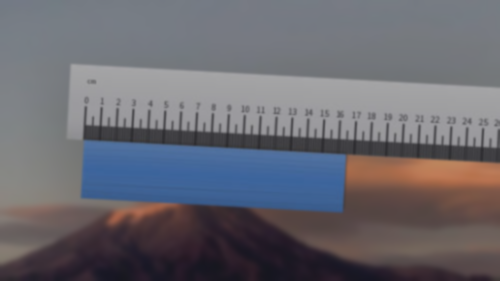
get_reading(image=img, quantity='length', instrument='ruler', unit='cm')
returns 16.5 cm
